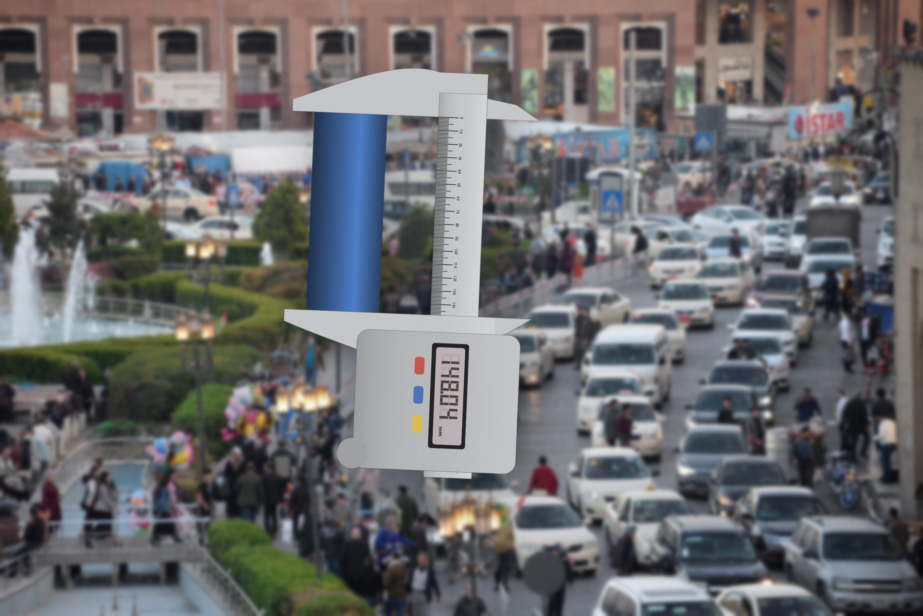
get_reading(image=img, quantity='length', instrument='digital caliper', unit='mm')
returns 148.04 mm
